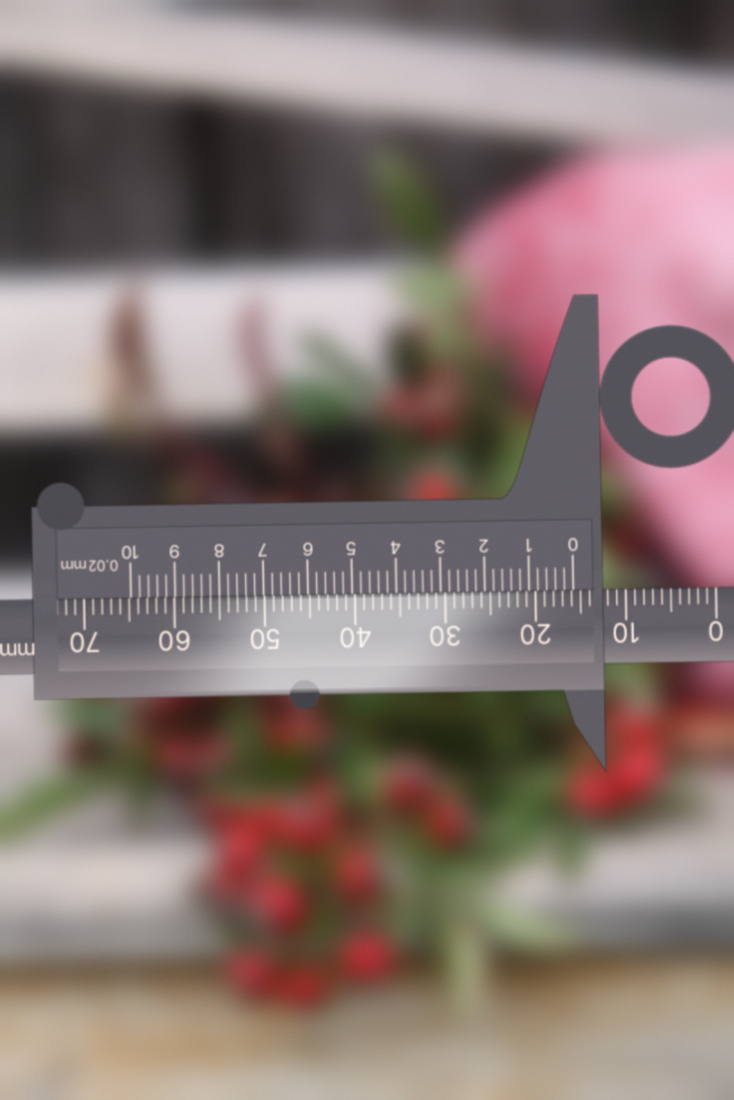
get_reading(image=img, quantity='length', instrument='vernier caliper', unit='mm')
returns 15.8 mm
